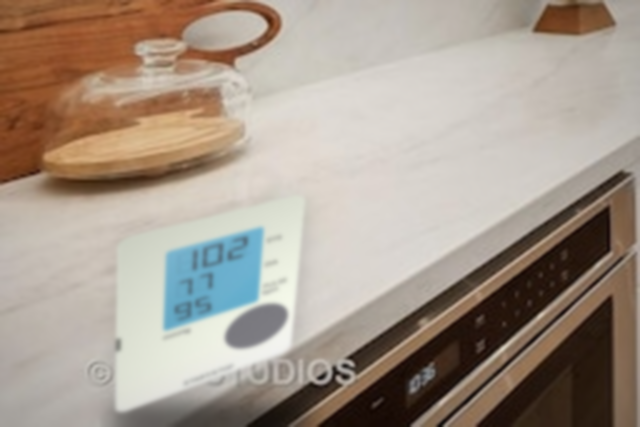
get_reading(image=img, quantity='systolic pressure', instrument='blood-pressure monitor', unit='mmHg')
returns 102 mmHg
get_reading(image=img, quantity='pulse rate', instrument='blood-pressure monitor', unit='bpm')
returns 95 bpm
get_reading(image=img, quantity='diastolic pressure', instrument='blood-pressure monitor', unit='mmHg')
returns 77 mmHg
